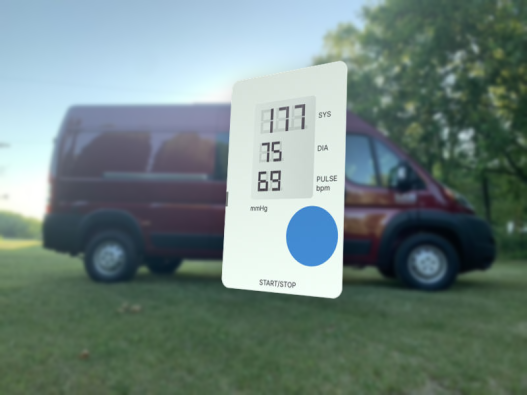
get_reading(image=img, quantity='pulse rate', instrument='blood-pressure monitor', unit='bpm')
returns 69 bpm
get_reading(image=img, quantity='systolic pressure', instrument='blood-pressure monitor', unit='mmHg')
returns 177 mmHg
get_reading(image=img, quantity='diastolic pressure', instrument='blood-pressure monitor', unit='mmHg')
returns 75 mmHg
